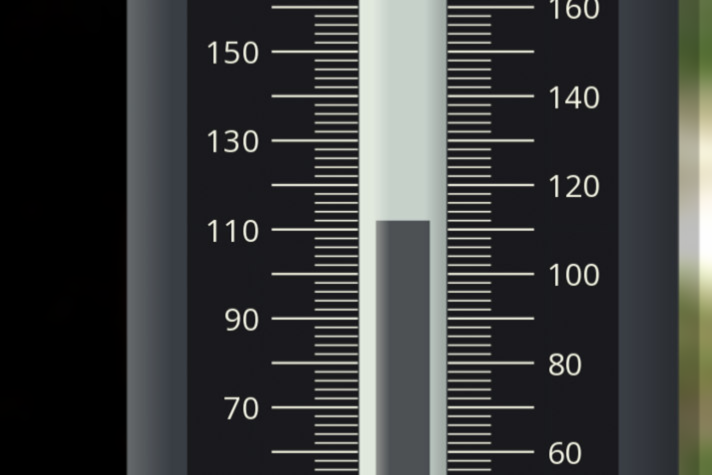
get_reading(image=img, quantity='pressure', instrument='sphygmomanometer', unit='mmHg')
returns 112 mmHg
